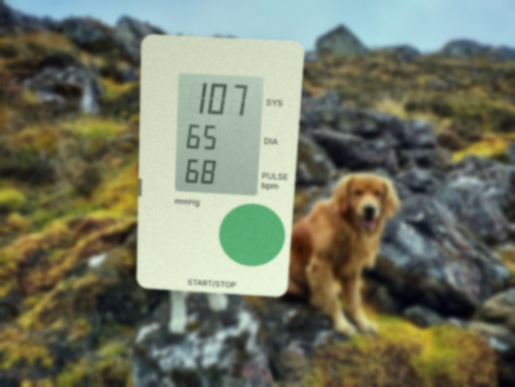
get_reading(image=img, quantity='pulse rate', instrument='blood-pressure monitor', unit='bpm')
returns 68 bpm
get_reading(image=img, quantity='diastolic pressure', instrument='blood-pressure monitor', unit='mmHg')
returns 65 mmHg
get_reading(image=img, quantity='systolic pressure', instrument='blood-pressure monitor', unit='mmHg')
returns 107 mmHg
